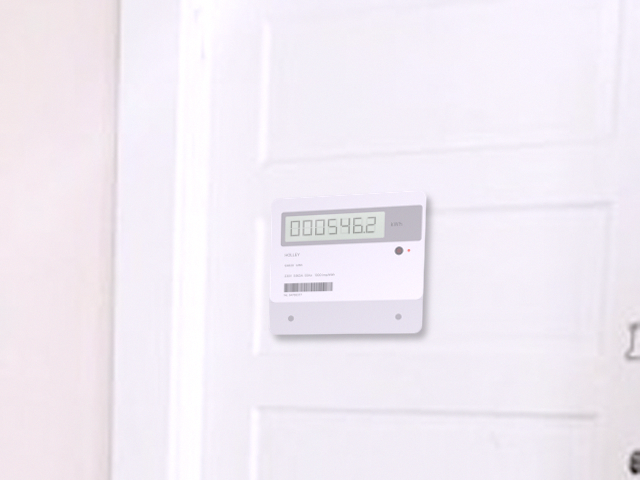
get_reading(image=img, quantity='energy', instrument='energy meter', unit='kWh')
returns 546.2 kWh
